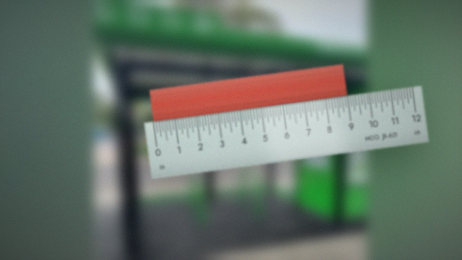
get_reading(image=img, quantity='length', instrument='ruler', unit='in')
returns 9 in
